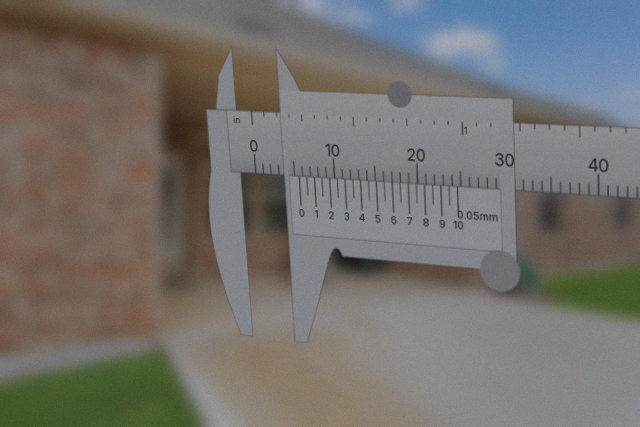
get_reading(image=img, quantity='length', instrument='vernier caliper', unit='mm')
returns 5.6 mm
